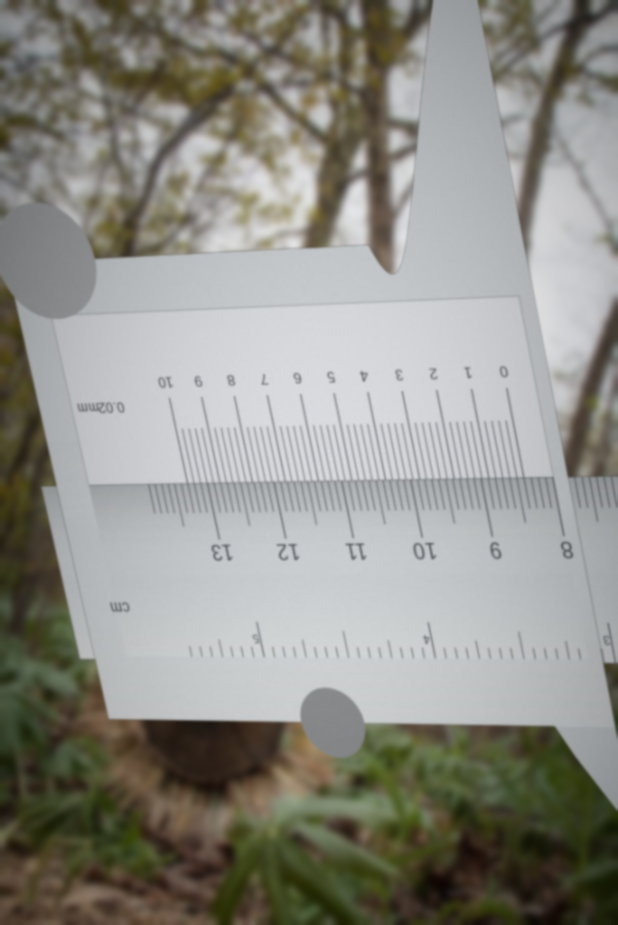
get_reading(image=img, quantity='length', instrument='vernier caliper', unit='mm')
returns 84.0 mm
